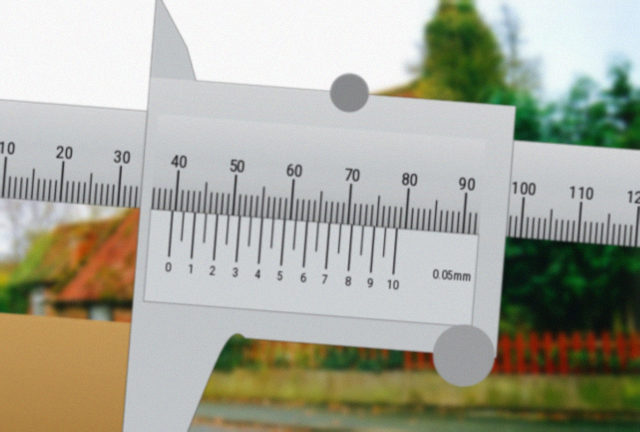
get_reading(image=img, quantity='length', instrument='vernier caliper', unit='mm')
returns 39.5 mm
